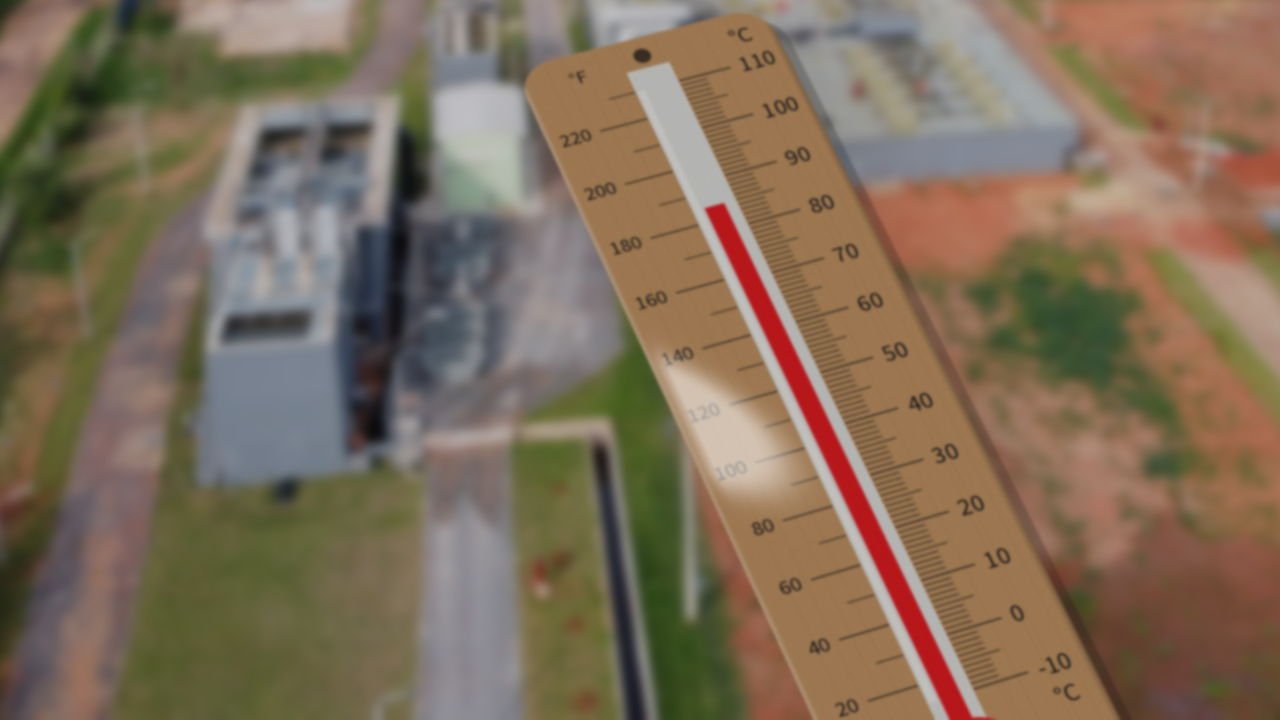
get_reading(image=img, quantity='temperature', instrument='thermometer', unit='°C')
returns 85 °C
